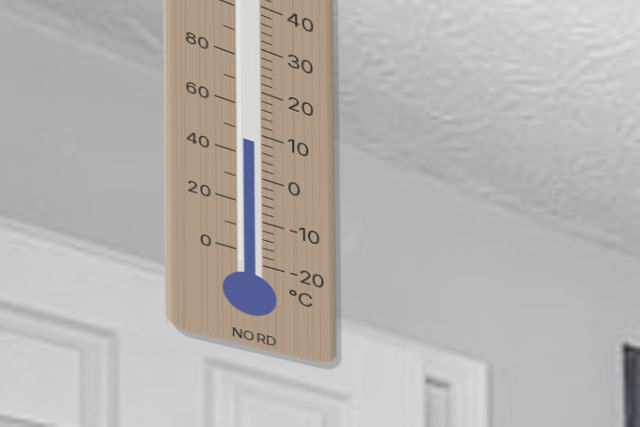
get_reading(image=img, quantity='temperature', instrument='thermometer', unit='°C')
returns 8 °C
